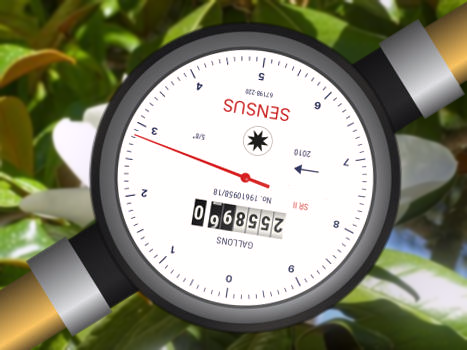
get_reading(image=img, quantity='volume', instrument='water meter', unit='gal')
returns 2558962.8 gal
